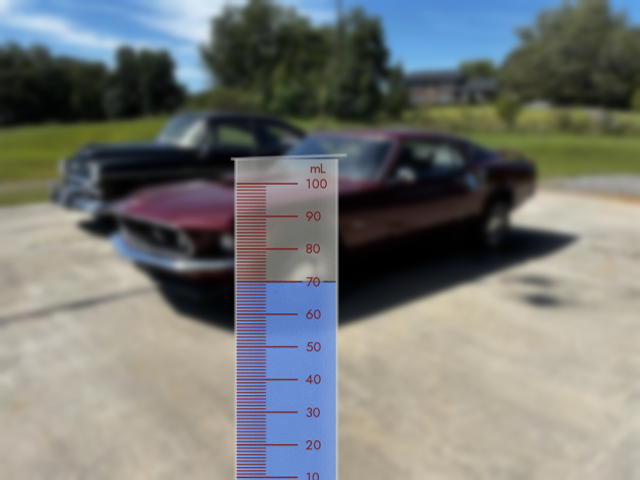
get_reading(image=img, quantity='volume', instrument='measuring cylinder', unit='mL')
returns 70 mL
